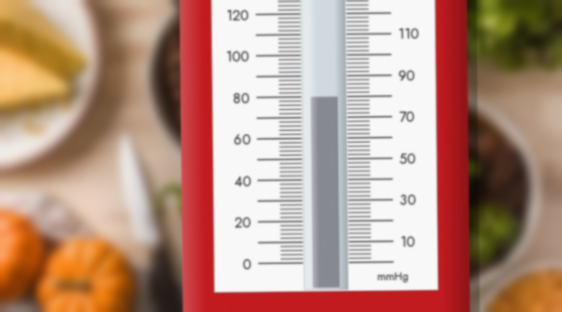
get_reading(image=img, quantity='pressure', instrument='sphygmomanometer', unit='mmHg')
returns 80 mmHg
